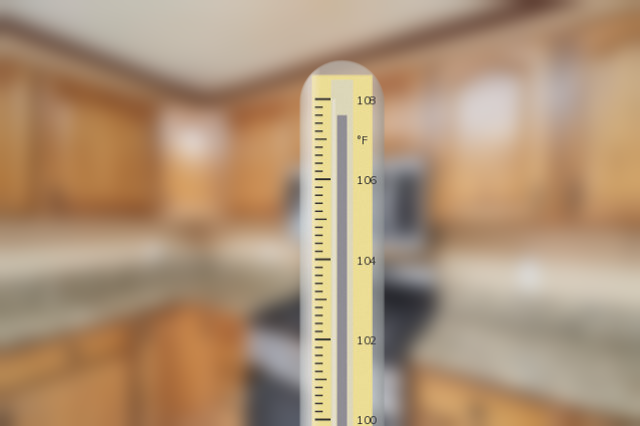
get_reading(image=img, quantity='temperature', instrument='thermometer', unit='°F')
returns 107.6 °F
